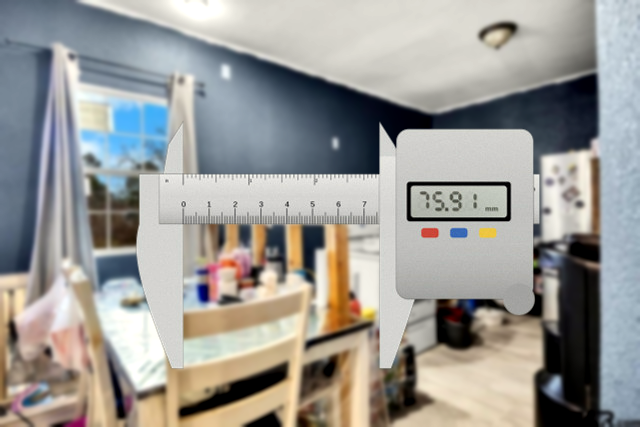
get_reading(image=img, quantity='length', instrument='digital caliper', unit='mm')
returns 75.91 mm
